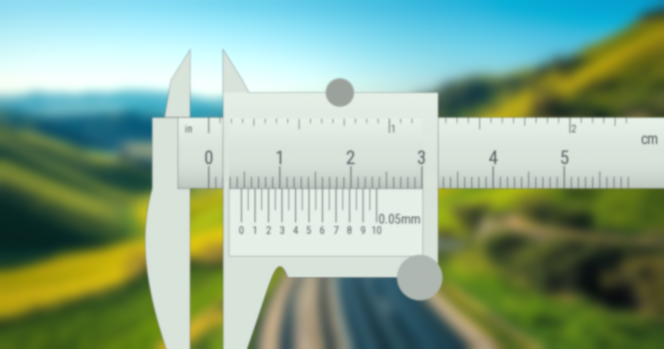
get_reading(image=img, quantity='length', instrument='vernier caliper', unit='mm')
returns 4.6 mm
